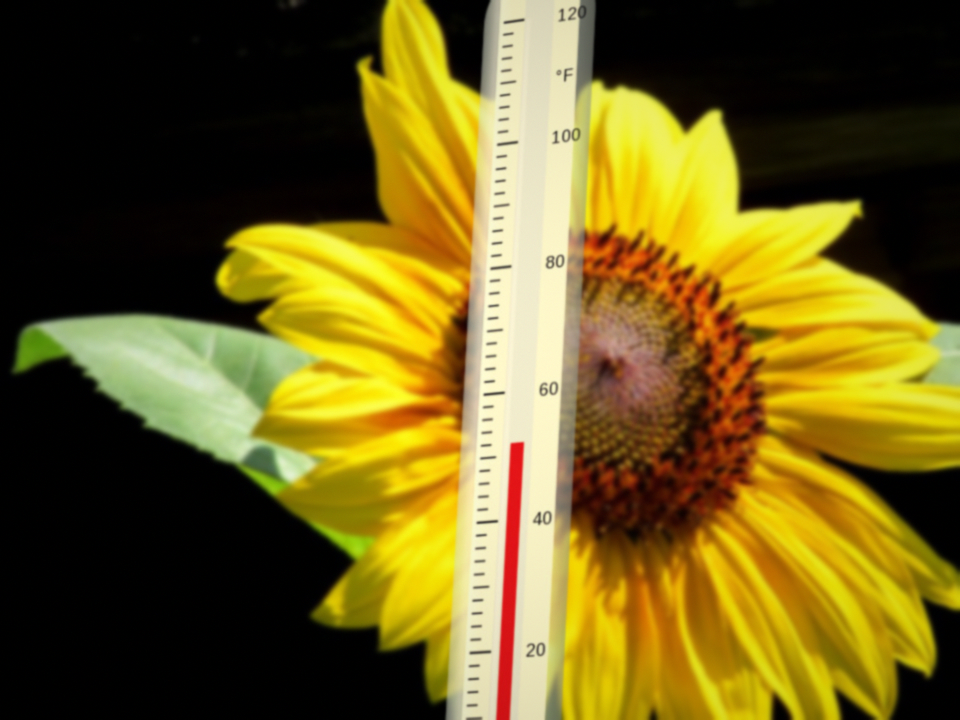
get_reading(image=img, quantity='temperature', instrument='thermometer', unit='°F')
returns 52 °F
